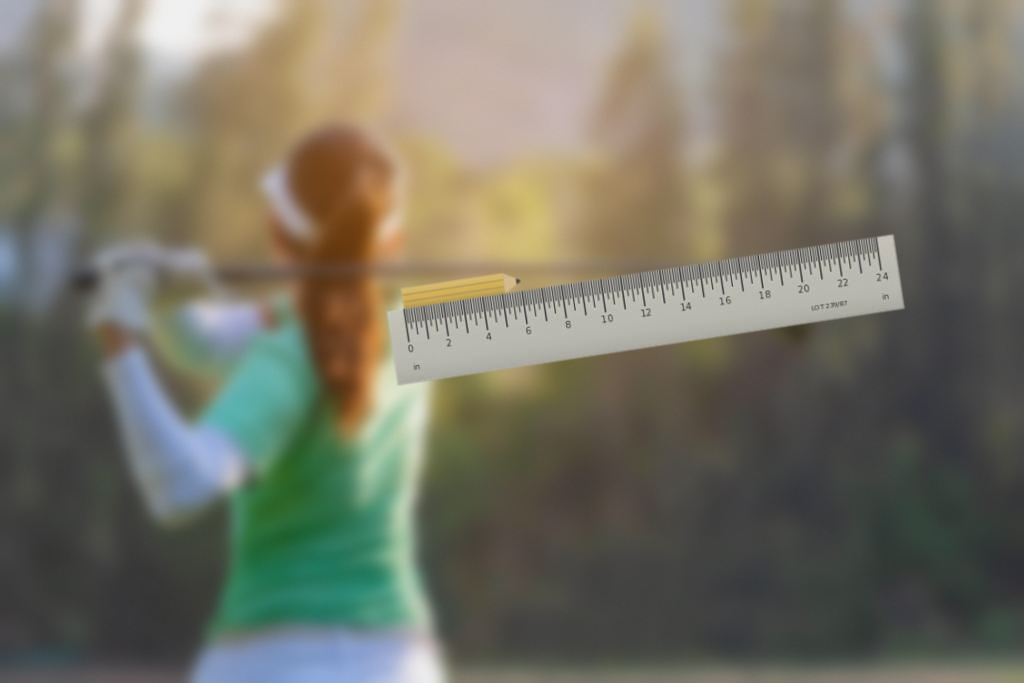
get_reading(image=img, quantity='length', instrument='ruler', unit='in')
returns 6 in
